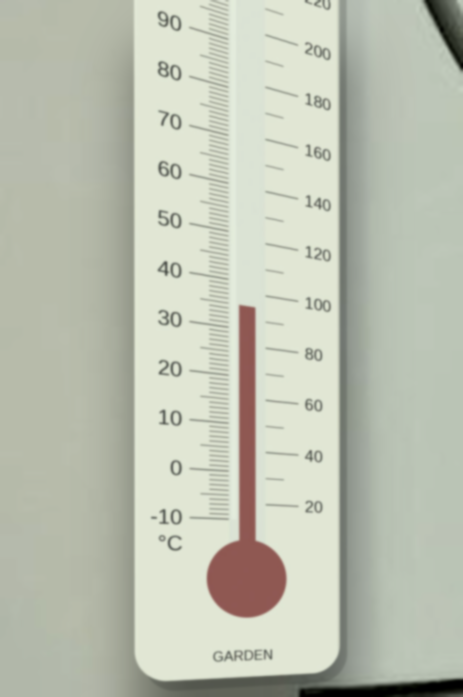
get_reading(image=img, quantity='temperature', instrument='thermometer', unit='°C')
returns 35 °C
